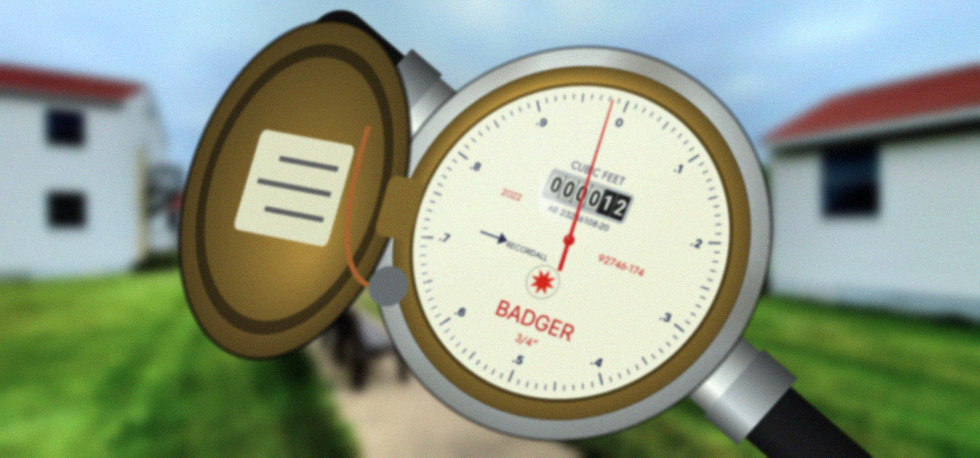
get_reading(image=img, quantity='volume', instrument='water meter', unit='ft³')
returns 11.98 ft³
